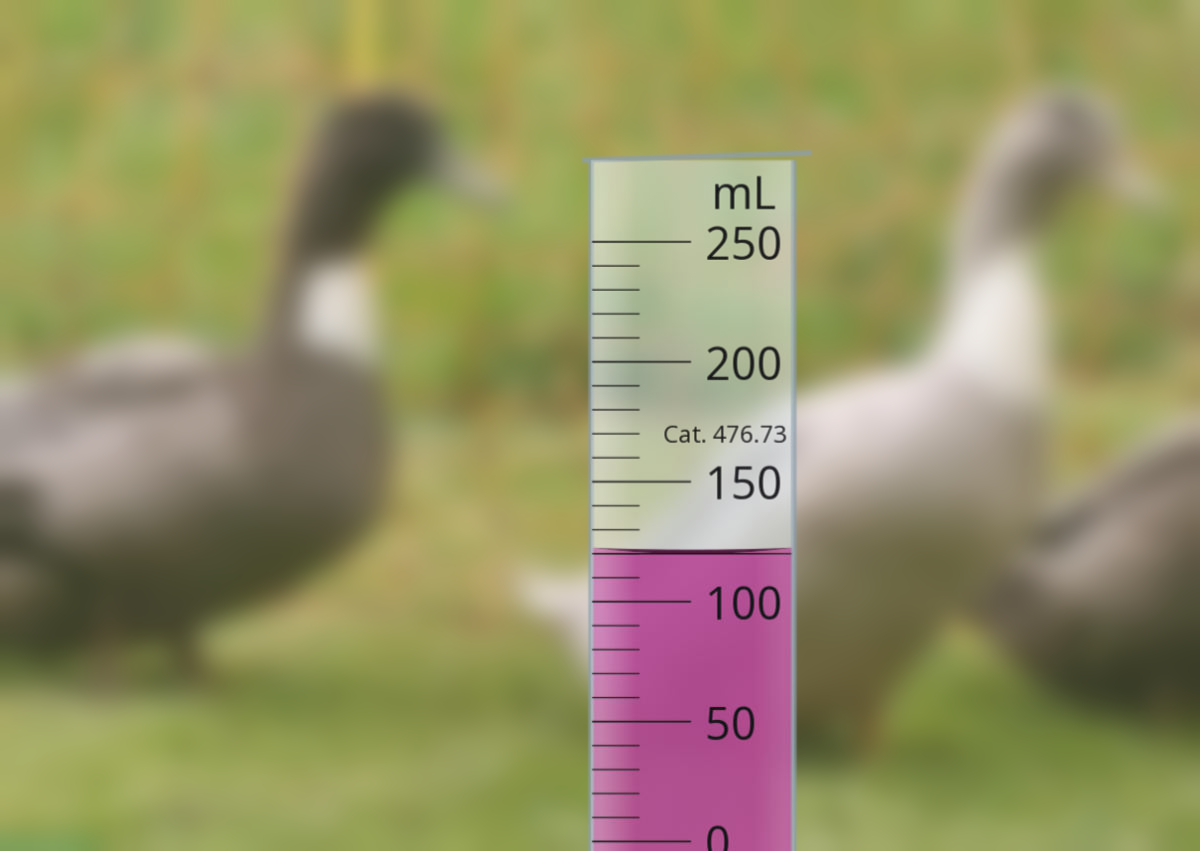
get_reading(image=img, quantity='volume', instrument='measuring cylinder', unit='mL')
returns 120 mL
